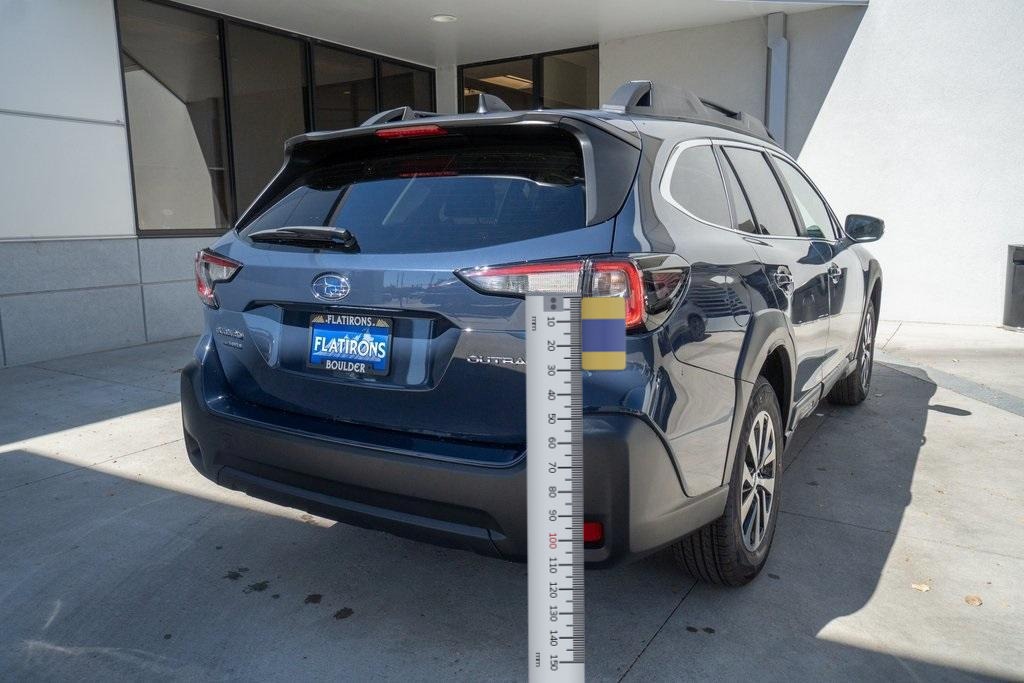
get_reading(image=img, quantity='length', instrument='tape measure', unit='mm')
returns 30 mm
